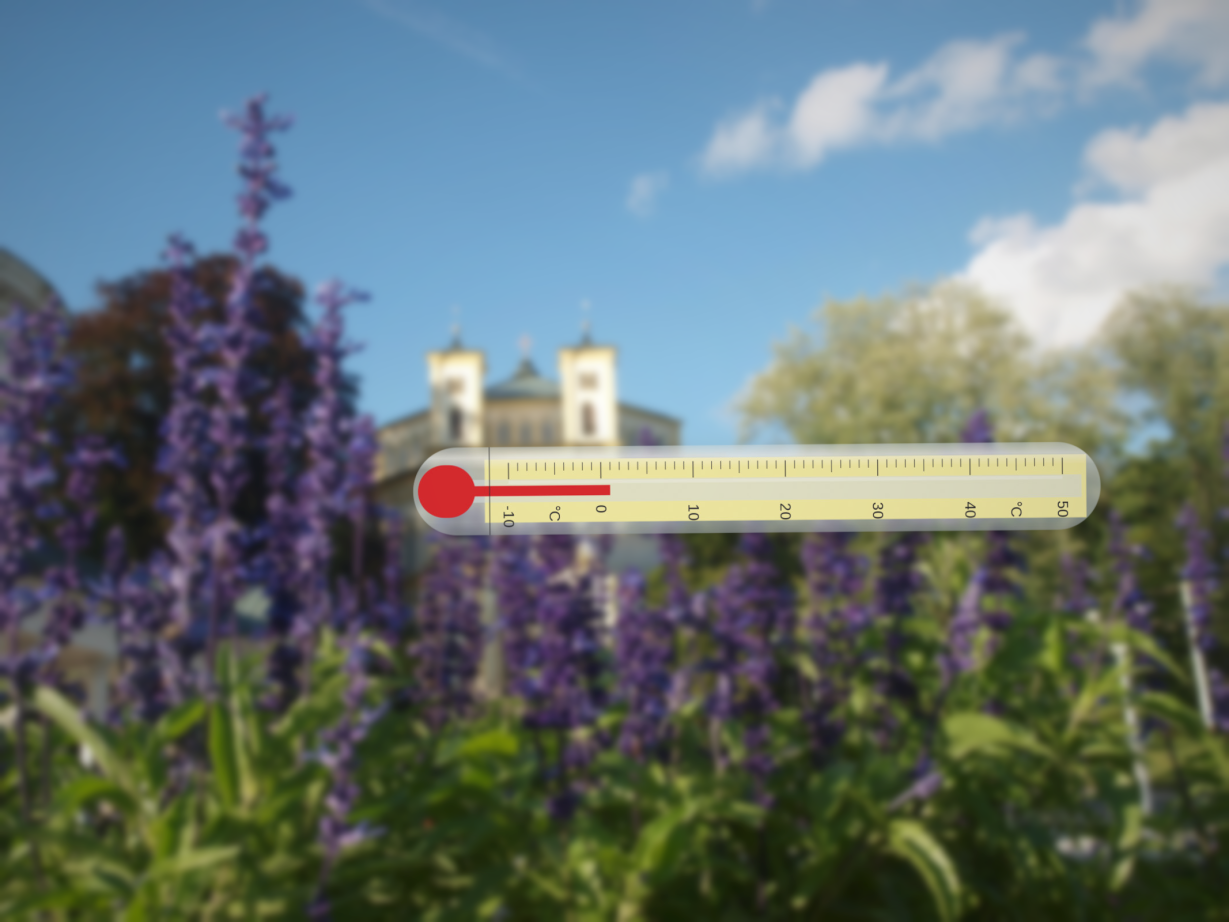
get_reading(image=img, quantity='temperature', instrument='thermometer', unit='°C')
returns 1 °C
